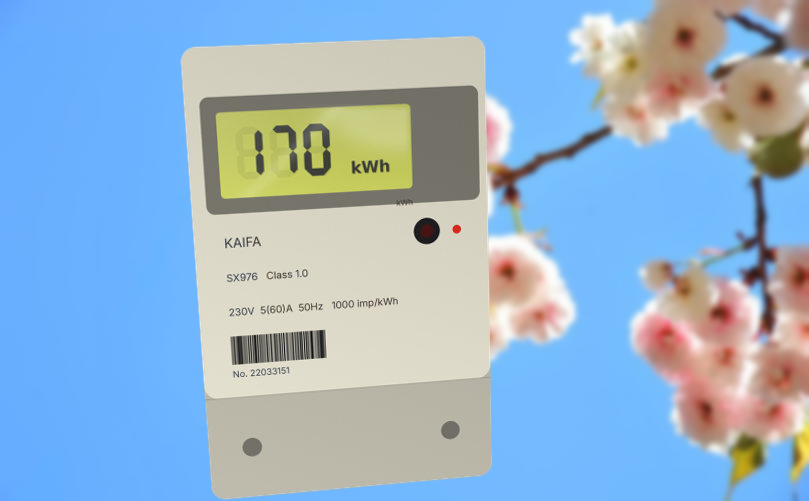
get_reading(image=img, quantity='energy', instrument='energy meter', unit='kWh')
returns 170 kWh
